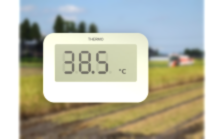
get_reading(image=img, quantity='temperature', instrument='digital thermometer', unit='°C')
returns 38.5 °C
